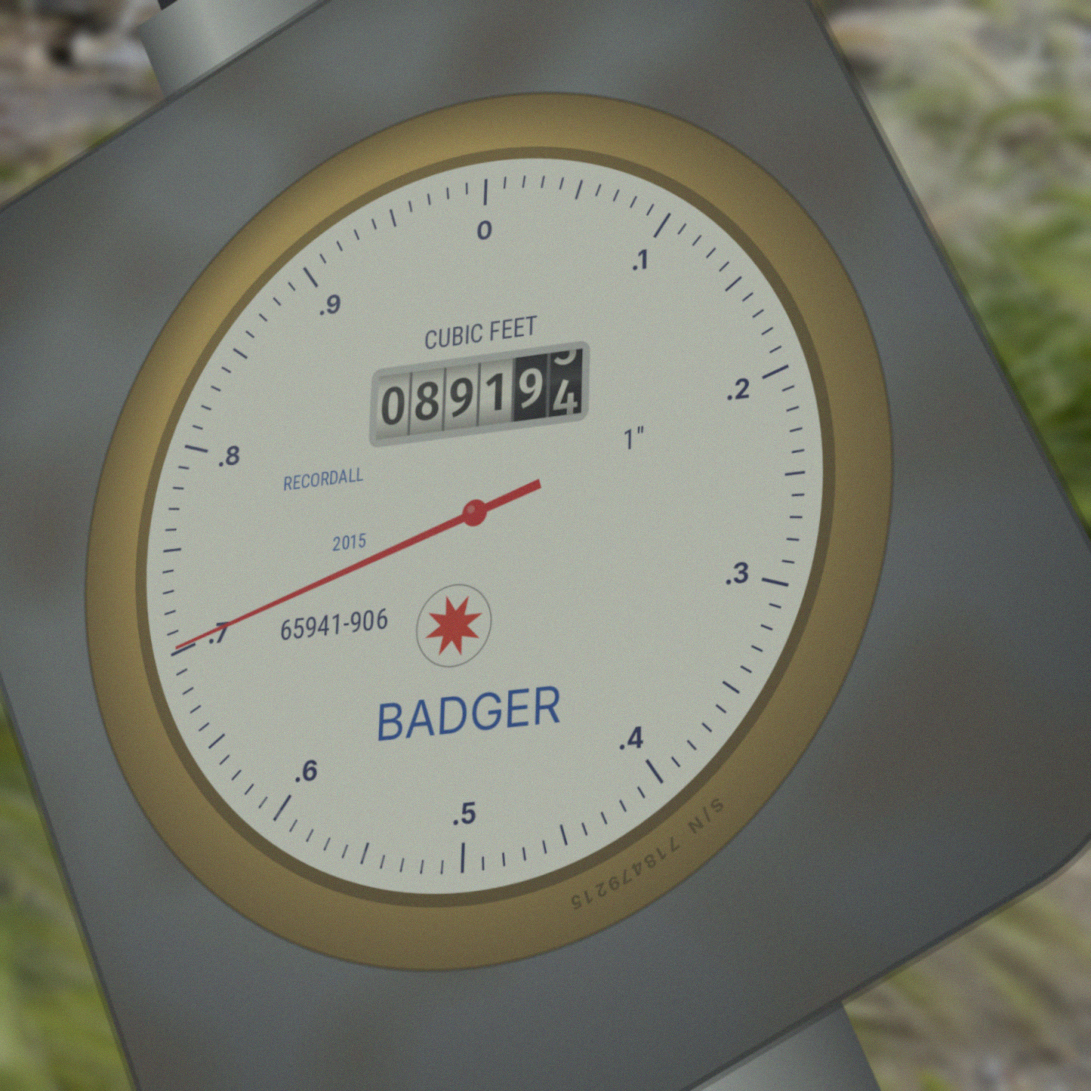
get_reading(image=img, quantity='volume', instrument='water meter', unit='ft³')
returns 89193.70 ft³
